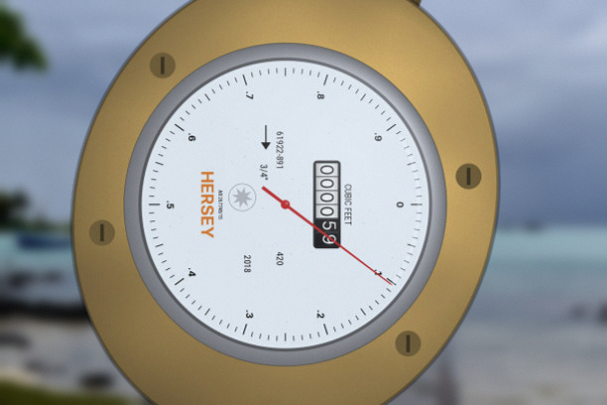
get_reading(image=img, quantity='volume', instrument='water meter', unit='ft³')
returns 59.10 ft³
